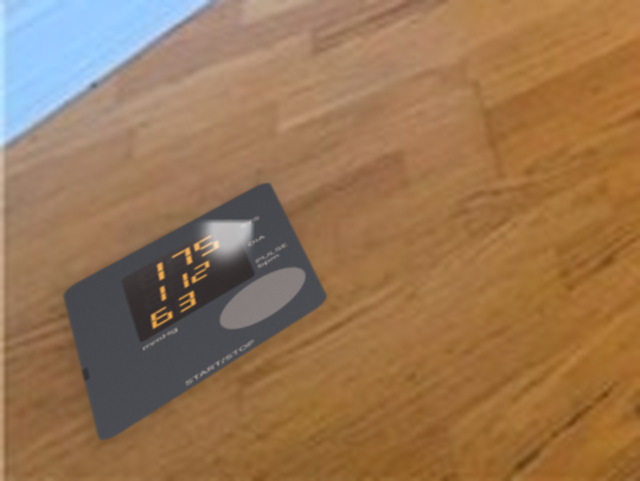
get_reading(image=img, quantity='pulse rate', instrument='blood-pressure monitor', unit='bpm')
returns 63 bpm
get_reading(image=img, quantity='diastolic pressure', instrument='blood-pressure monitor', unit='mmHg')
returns 112 mmHg
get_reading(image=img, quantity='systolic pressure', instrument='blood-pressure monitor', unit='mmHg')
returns 175 mmHg
